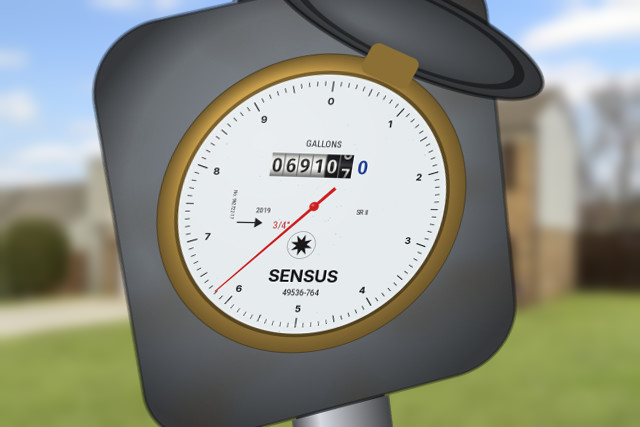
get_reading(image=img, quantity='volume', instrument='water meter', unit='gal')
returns 691066.2 gal
